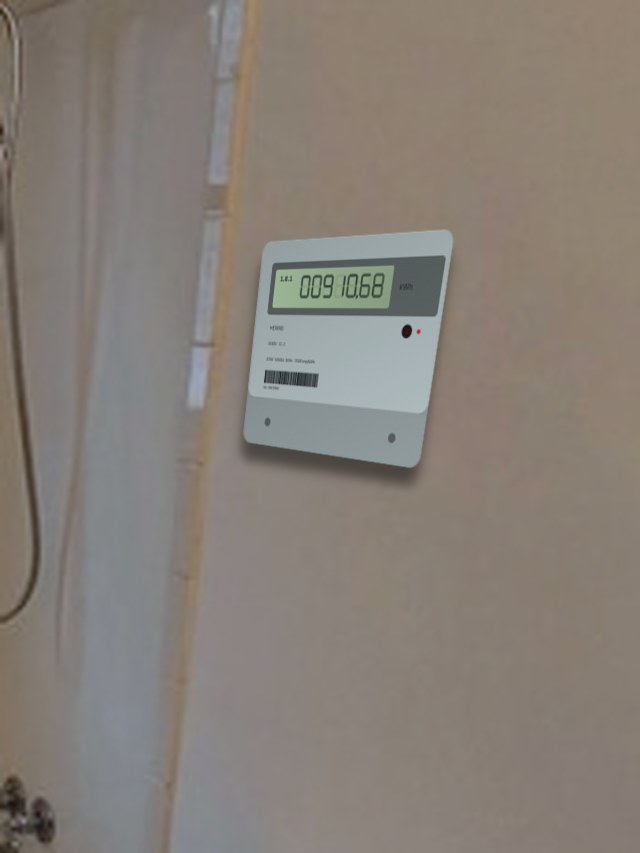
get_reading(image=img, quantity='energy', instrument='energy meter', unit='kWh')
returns 910.68 kWh
